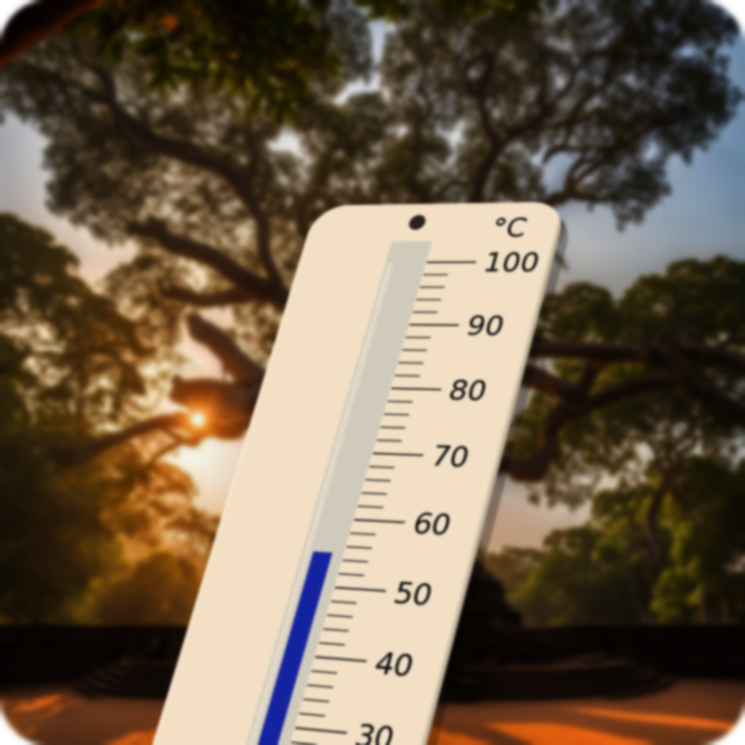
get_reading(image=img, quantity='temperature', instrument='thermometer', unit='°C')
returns 55 °C
